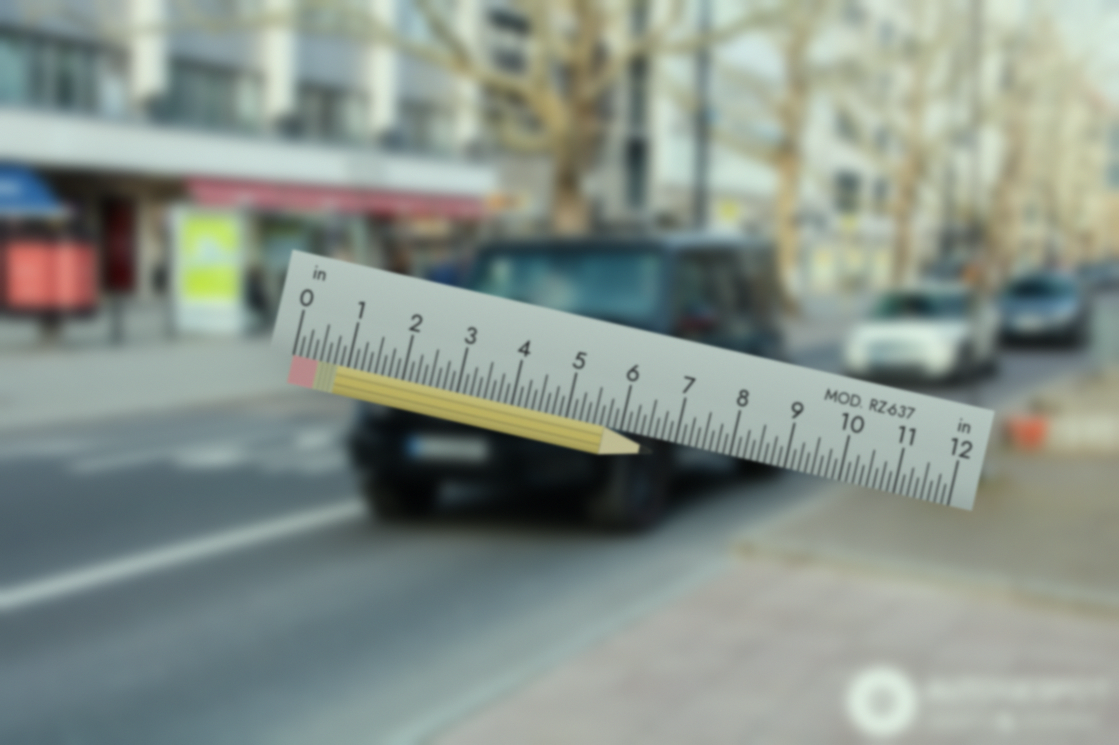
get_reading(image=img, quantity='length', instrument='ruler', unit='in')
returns 6.625 in
